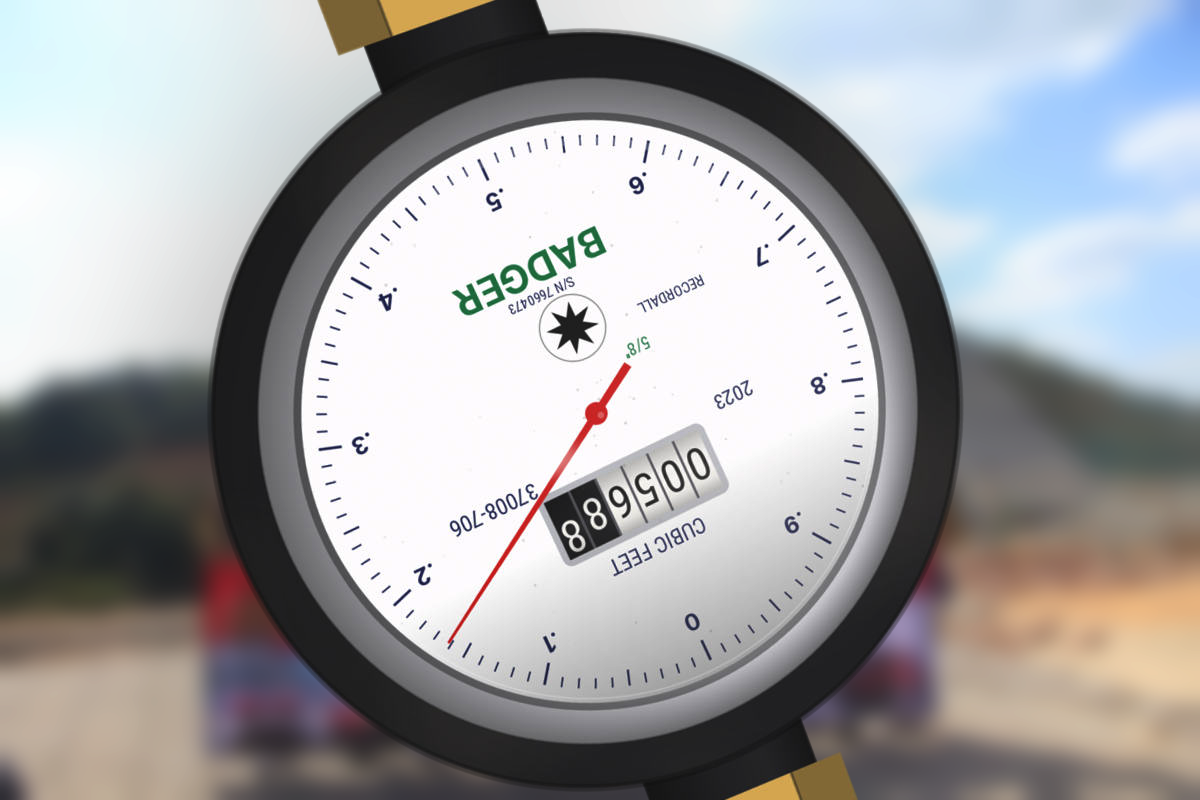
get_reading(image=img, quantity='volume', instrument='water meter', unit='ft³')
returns 5688.16 ft³
